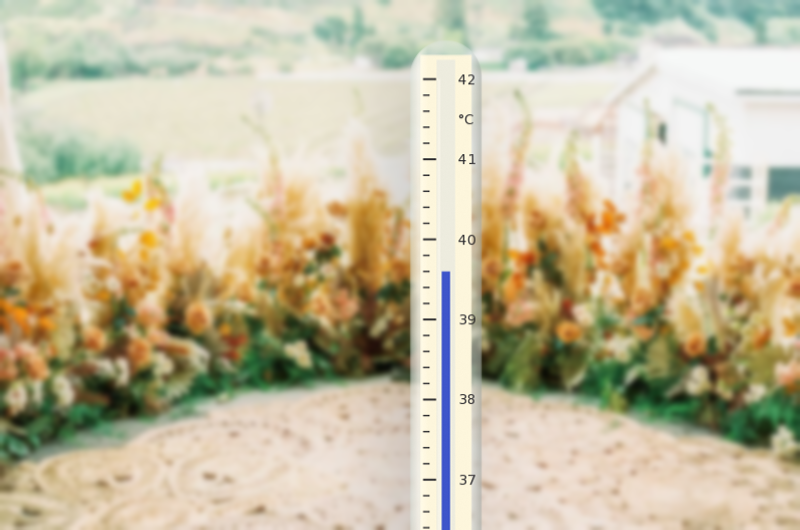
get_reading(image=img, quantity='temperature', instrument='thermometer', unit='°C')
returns 39.6 °C
